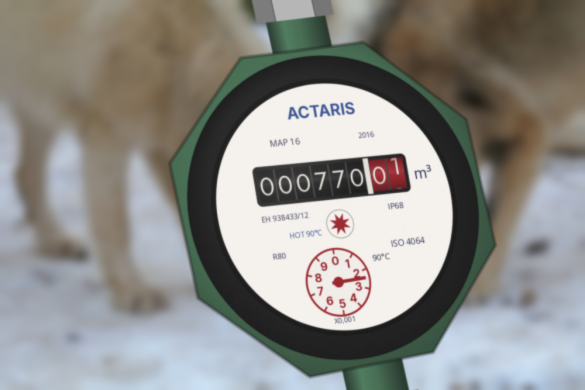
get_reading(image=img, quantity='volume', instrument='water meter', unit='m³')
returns 770.012 m³
